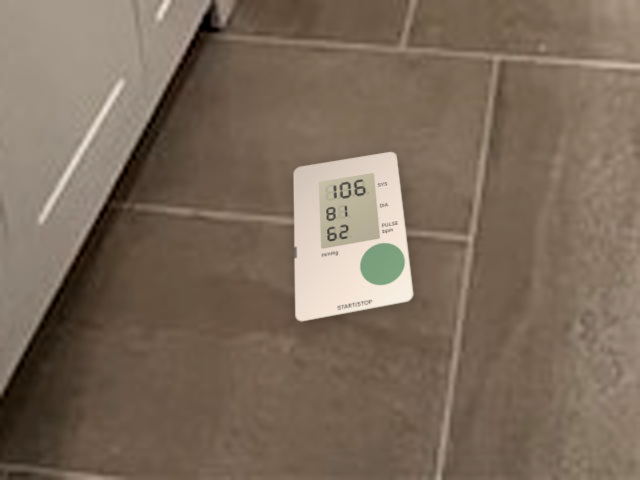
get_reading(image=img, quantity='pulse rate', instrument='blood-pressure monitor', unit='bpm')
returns 62 bpm
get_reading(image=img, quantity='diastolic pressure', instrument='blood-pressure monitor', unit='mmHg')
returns 81 mmHg
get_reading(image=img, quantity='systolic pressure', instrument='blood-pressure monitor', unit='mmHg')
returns 106 mmHg
